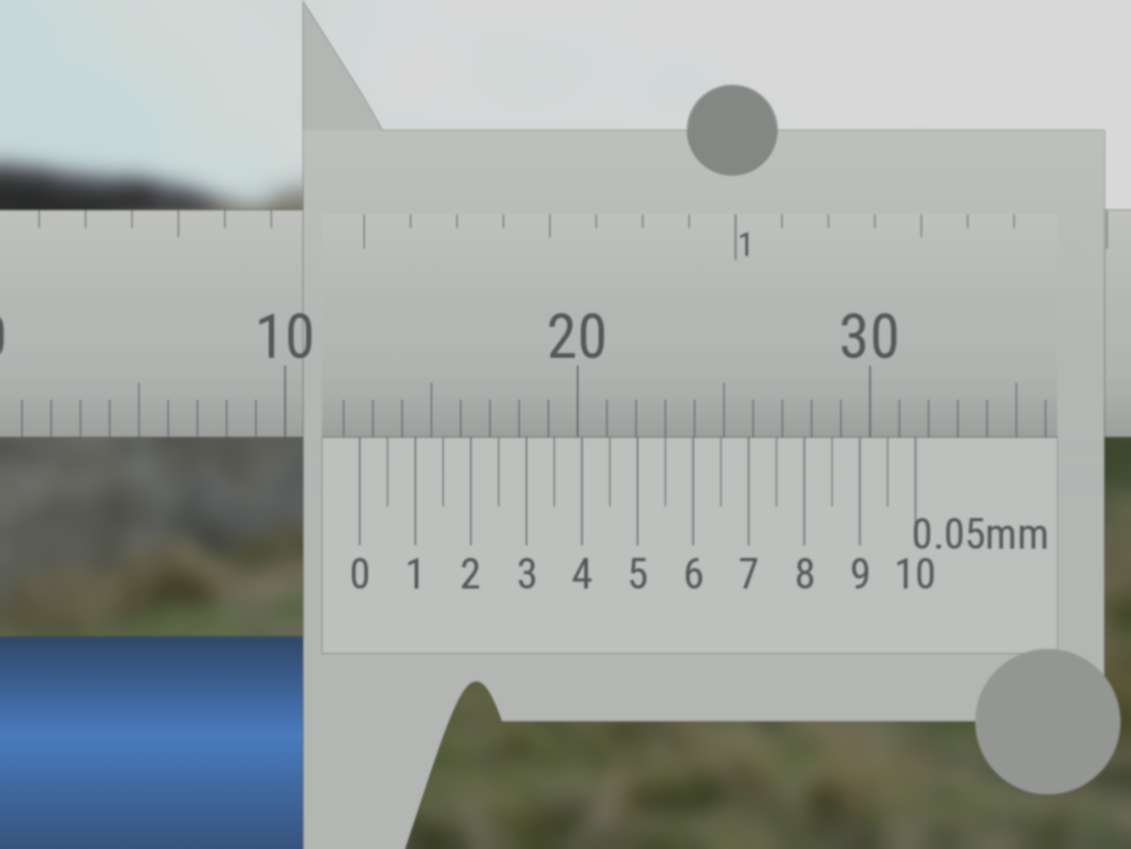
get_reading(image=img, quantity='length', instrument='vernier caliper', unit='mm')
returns 12.55 mm
